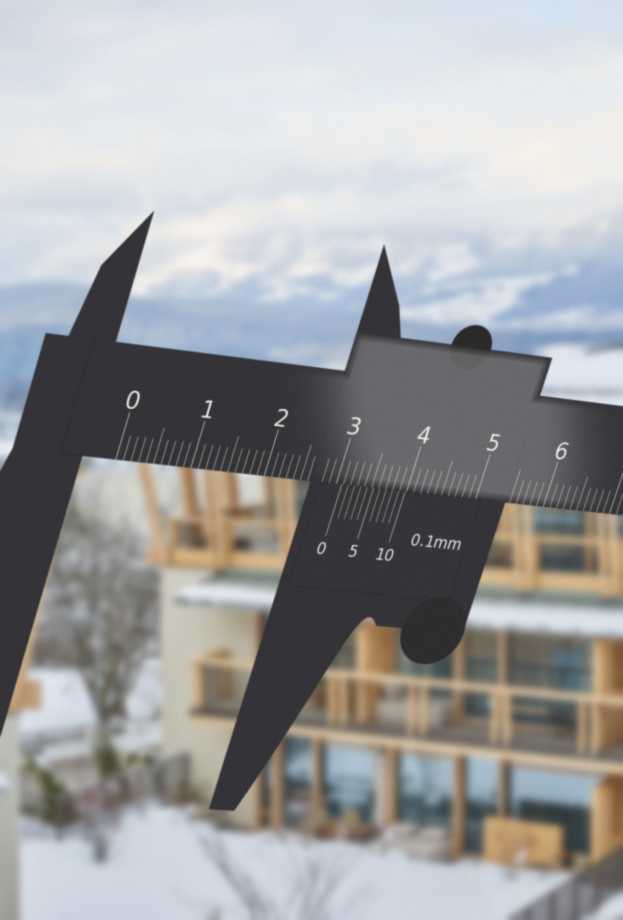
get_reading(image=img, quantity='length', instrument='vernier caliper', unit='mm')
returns 30.8 mm
